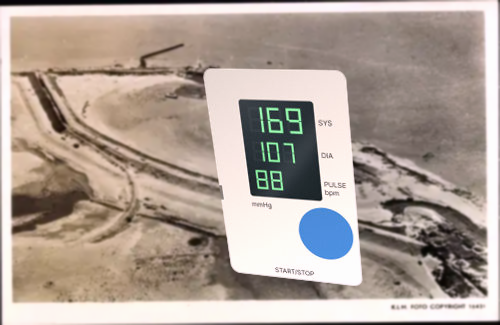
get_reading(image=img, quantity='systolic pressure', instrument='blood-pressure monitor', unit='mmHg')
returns 169 mmHg
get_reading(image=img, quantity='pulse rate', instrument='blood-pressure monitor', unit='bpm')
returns 88 bpm
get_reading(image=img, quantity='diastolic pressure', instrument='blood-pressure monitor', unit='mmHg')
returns 107 mmHg
